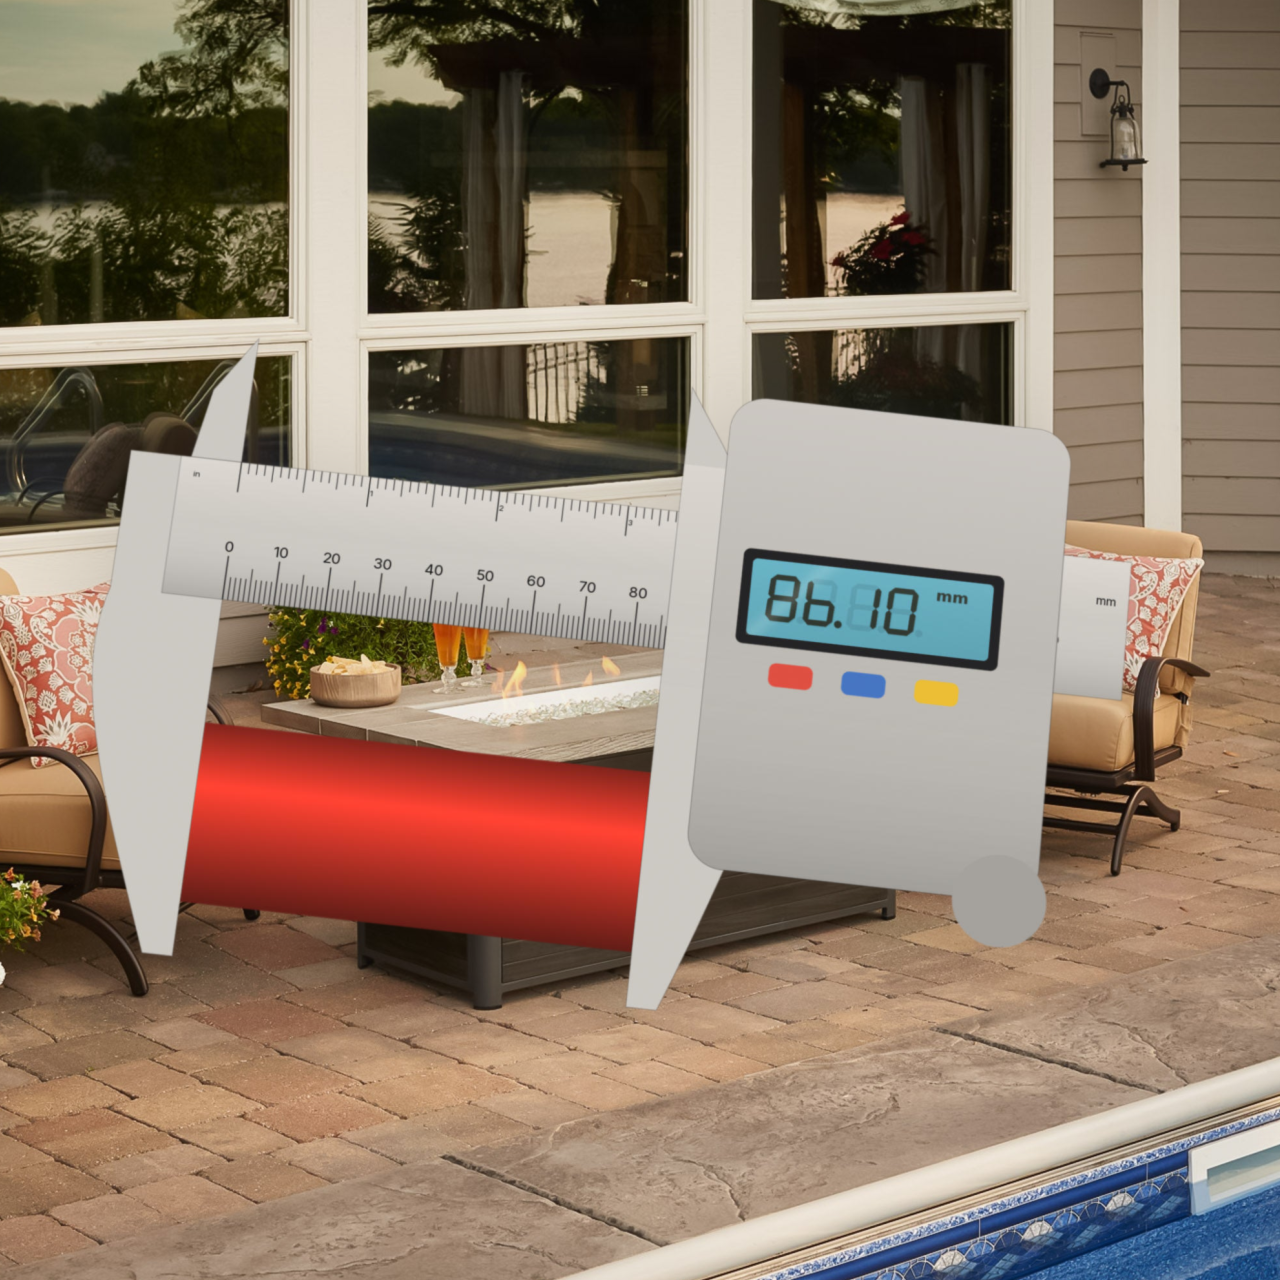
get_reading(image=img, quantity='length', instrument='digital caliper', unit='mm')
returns 86.10 mm
